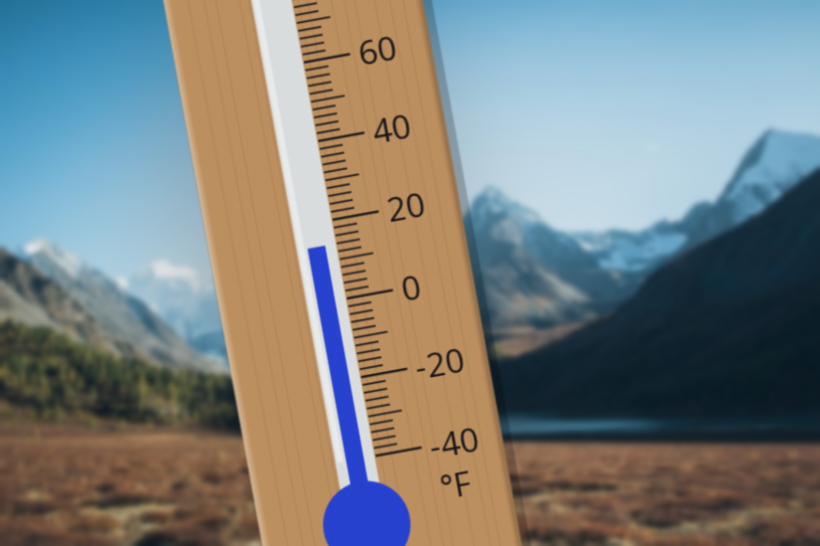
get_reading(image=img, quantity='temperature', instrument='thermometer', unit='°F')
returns 14 °F
